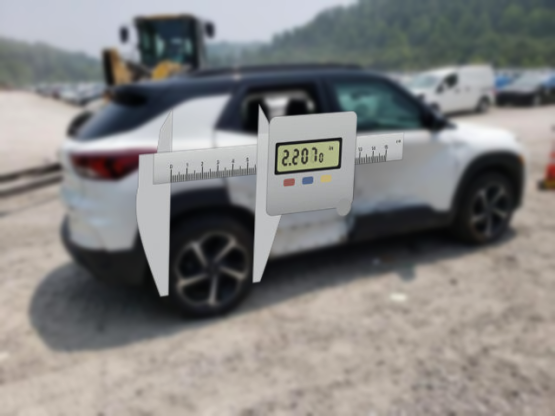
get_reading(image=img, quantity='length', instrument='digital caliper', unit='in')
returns 2.2070 in
